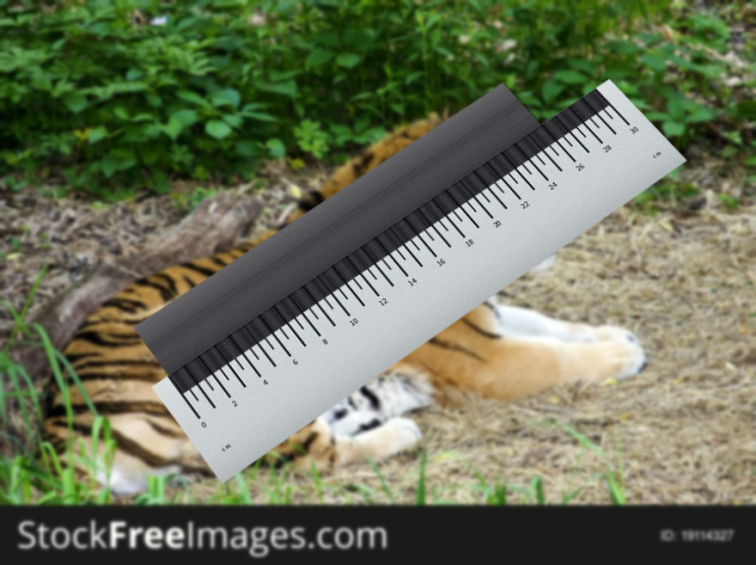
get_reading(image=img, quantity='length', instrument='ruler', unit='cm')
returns 26 cm
